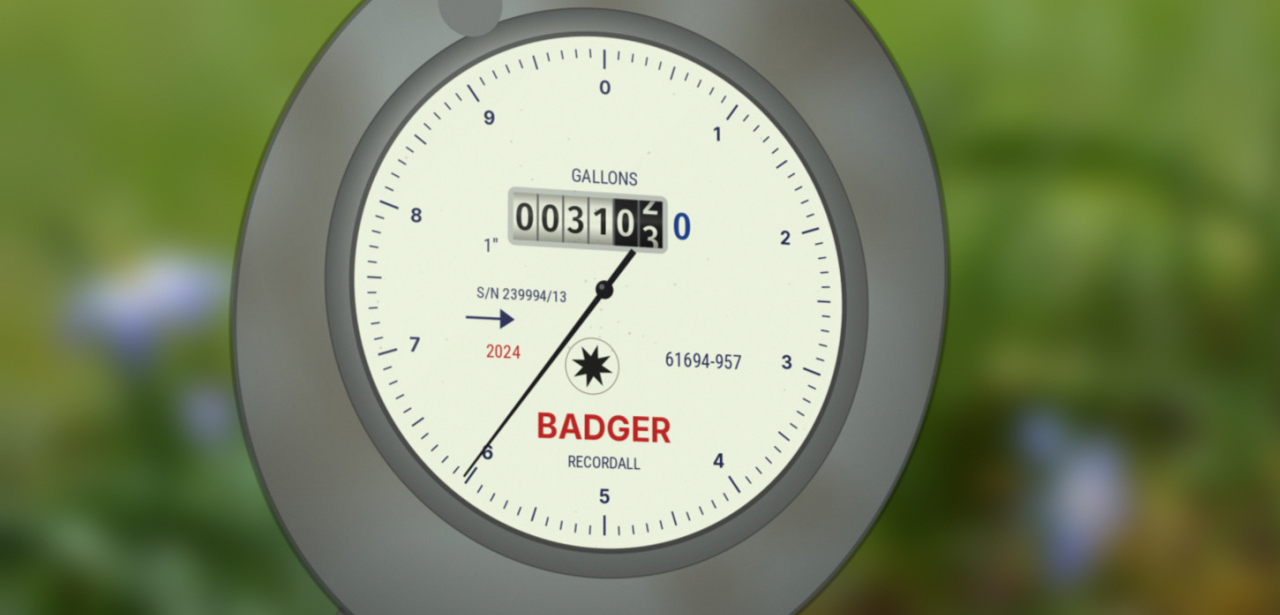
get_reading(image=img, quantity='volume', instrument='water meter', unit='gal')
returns 31026.0 gal
